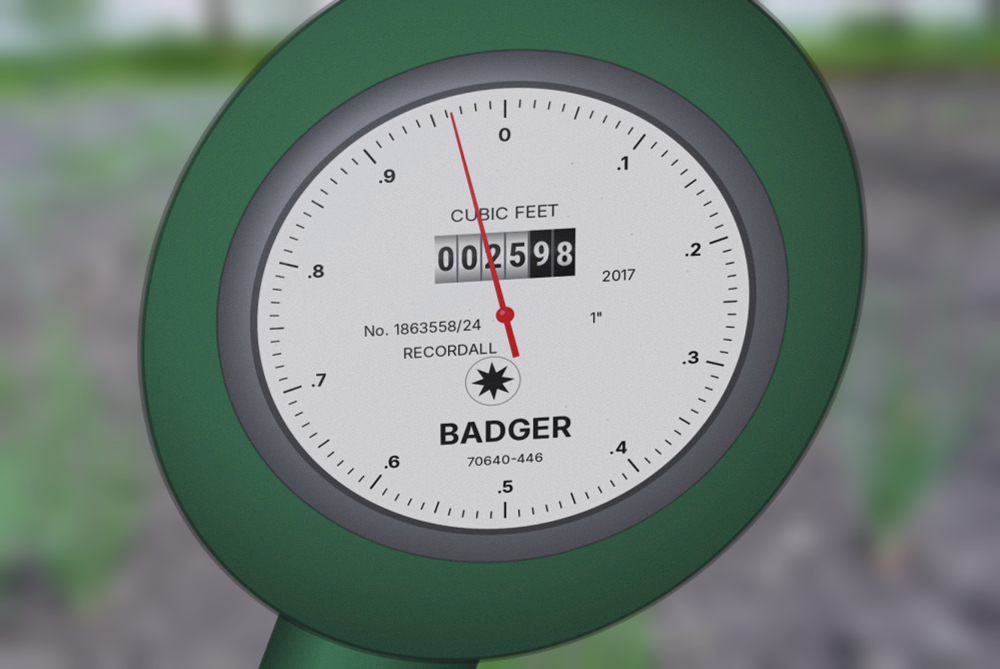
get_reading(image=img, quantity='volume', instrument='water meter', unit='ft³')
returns 2597.96 ft³
